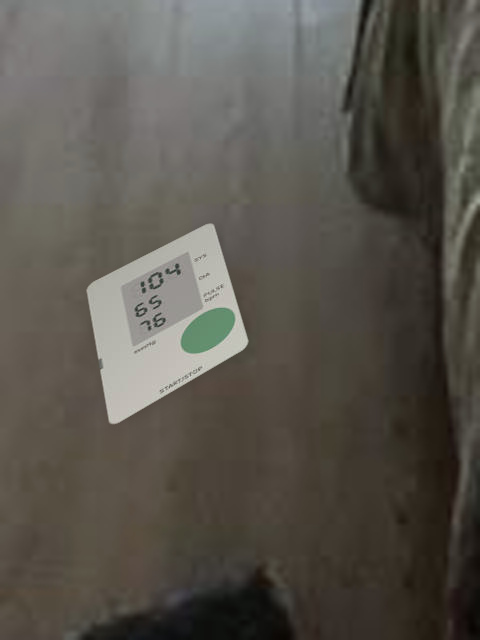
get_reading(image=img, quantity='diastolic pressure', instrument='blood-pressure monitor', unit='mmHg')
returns 65 mmHg
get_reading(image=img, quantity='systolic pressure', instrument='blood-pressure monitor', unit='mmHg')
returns 104 mmHg
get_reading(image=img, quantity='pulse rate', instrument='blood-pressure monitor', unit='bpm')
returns 76 bpm
